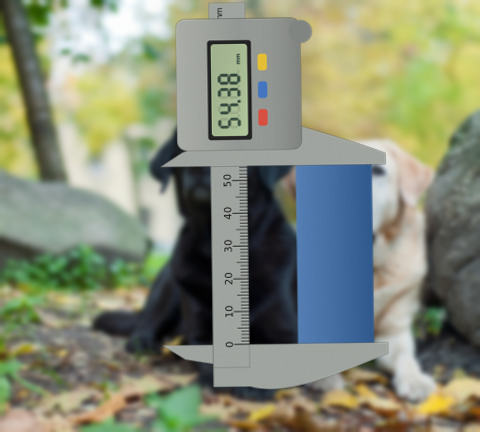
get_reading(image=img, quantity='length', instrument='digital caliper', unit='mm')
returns 54.38 mm
